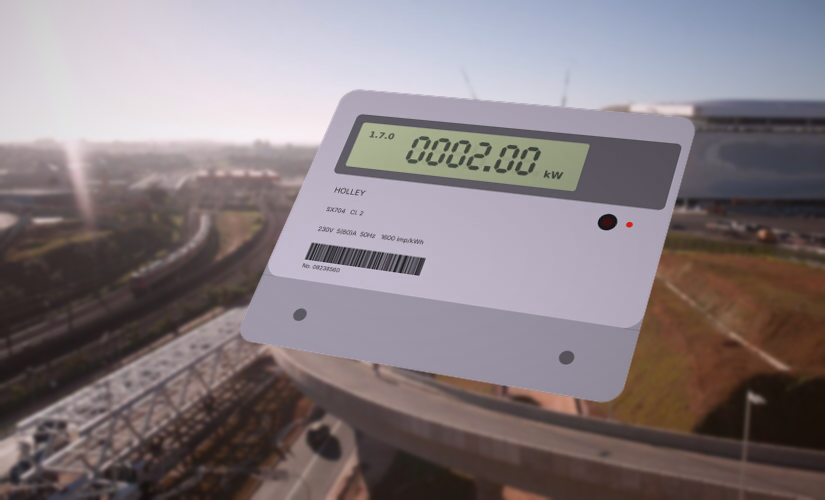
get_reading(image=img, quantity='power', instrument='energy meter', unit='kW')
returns 2.00 kW
